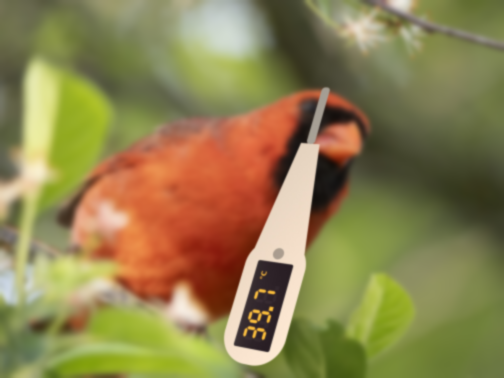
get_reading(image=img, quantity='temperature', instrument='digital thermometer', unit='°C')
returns 39.7 °C
